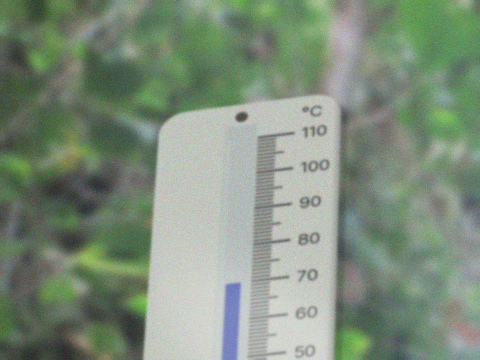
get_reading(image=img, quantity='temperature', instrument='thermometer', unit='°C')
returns 70 °C
